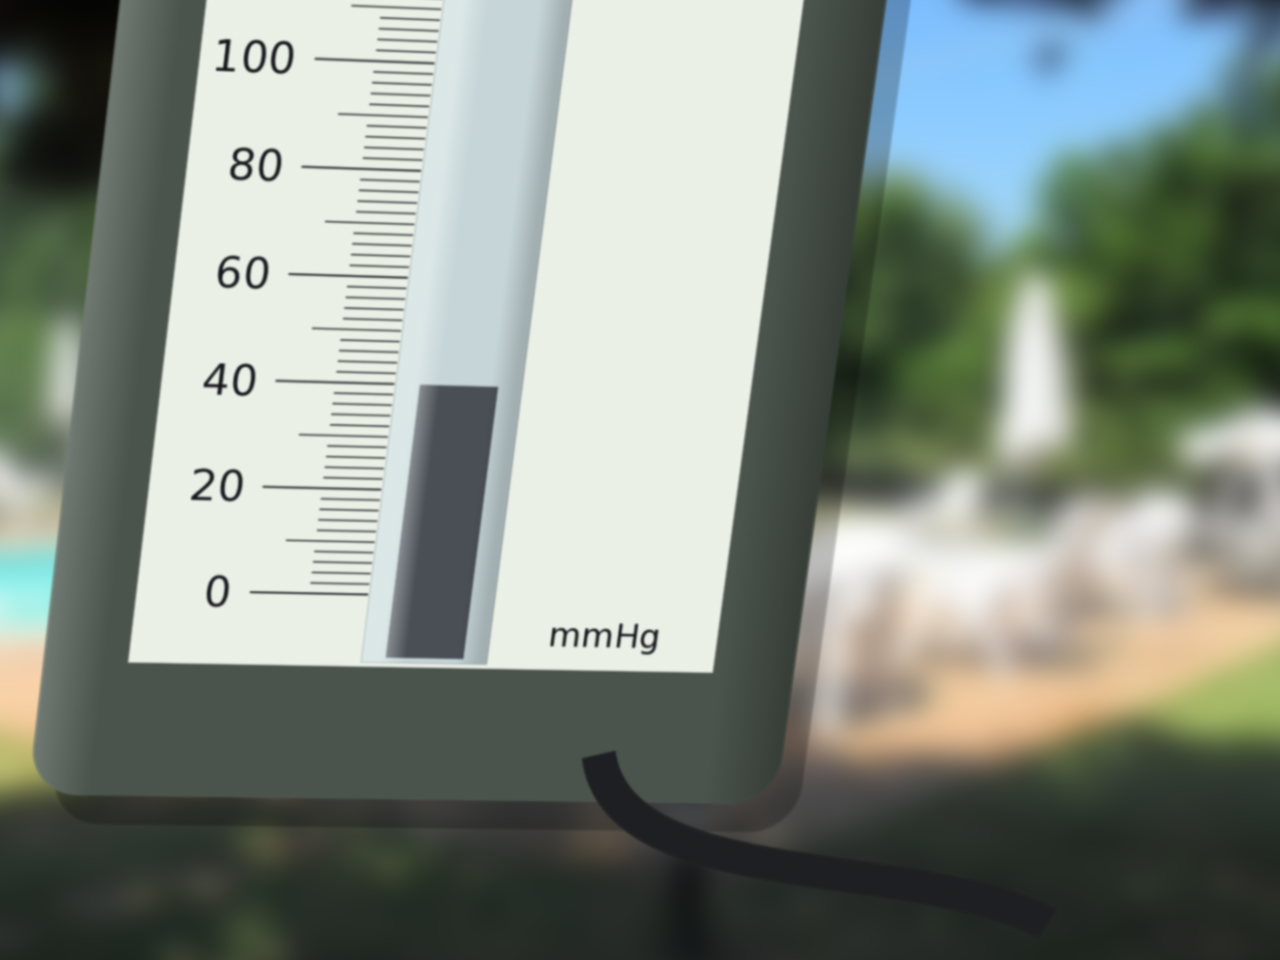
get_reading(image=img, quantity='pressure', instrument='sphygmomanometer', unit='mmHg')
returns 40 mmHg
